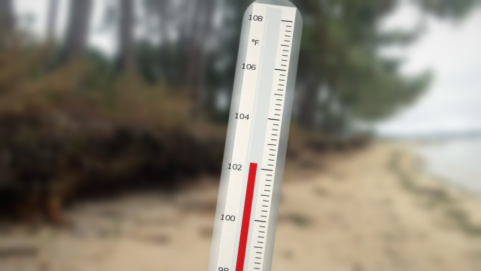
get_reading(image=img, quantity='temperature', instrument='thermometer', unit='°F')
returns 102.2 °F
